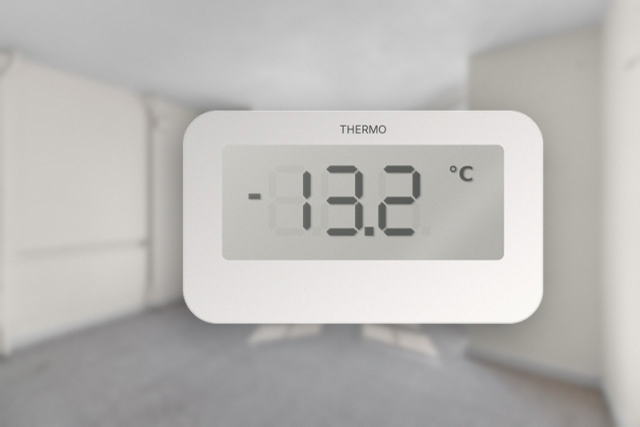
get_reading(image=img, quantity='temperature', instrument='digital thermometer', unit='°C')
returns -13.2 °C
